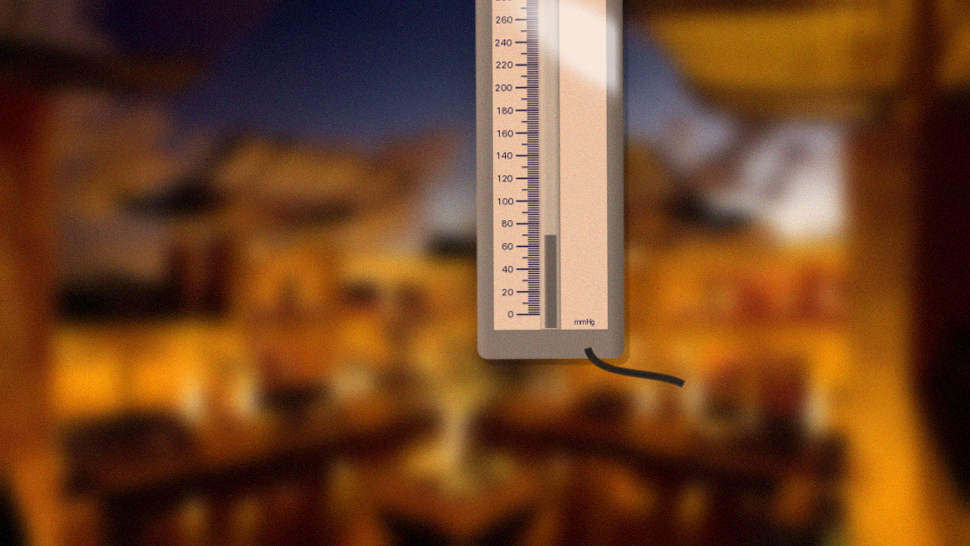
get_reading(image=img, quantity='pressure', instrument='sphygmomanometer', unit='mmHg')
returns 70 mmHg
